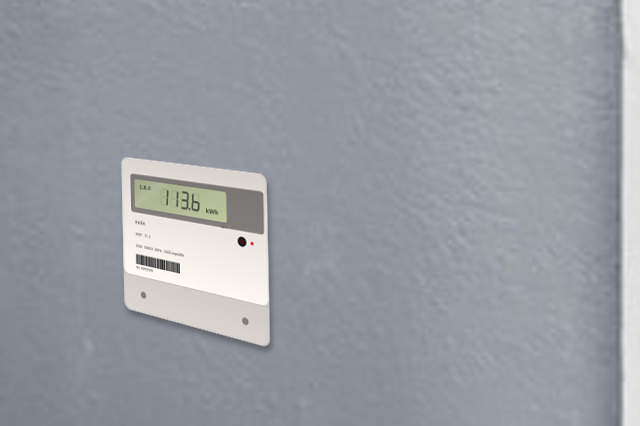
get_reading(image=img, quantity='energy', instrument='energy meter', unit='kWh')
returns 113.6 kWh
